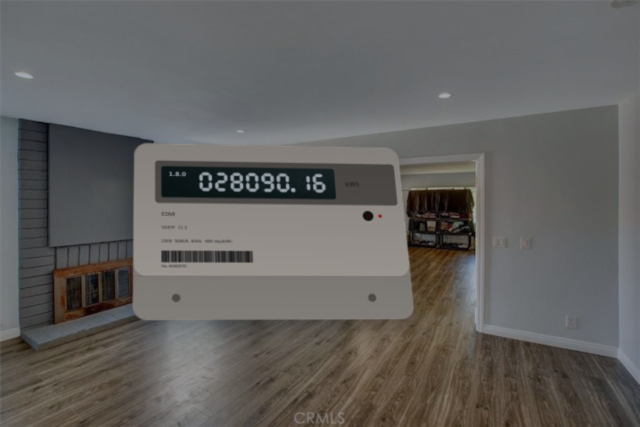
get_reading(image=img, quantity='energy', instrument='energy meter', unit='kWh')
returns 28090.16 kWh
